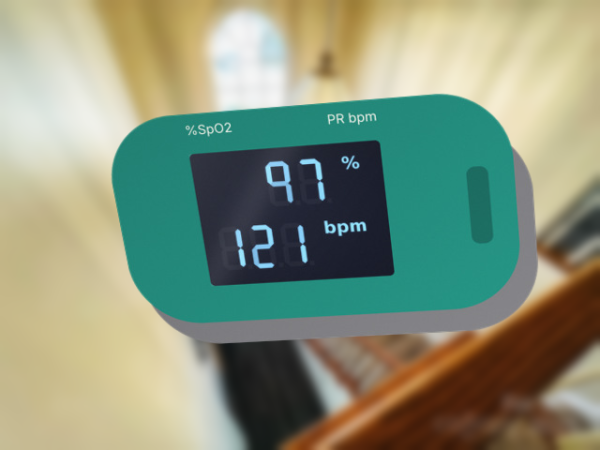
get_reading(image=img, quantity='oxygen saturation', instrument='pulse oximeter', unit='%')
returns 97 %
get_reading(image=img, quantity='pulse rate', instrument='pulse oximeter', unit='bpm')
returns 121 bpm
